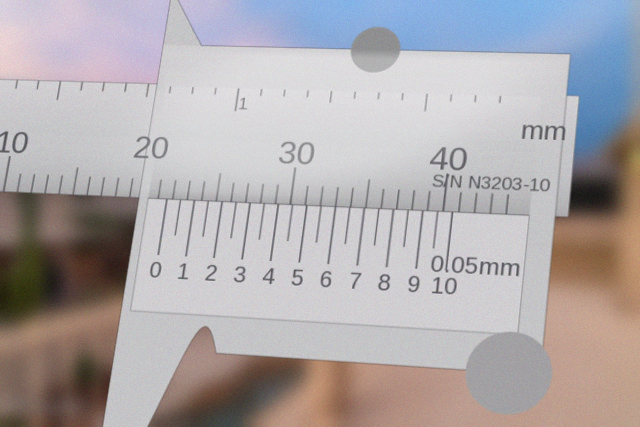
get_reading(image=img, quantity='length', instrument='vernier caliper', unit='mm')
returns 21.6 mm
